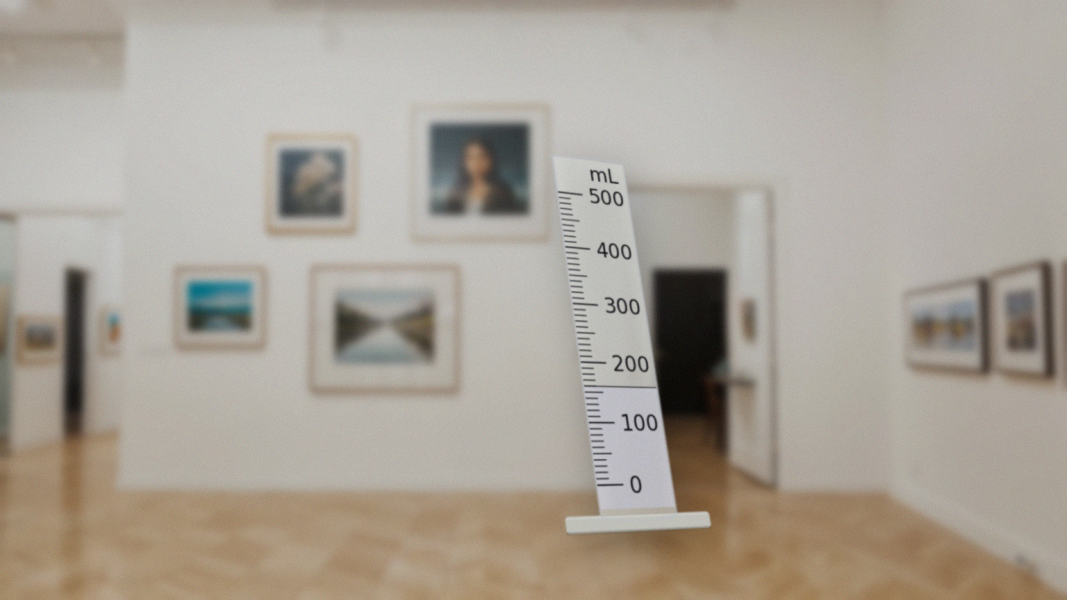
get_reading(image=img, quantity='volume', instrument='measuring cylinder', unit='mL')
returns 160 mL
